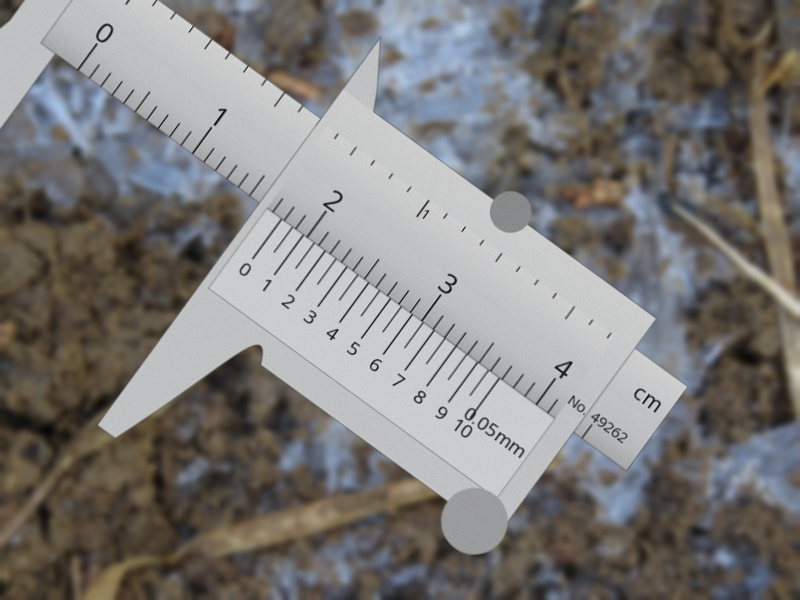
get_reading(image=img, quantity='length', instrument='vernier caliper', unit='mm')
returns 17.8 mm
